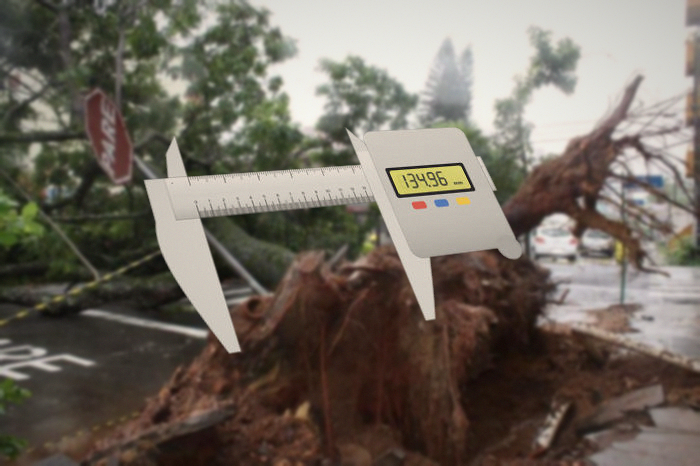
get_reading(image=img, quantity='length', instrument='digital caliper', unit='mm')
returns 134.96 mm
